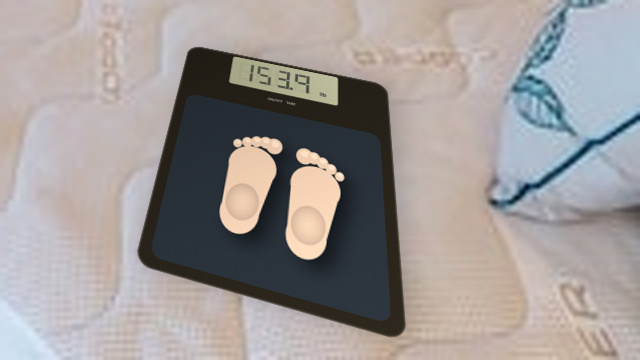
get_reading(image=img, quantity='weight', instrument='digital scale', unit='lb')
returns 153.9 lb
